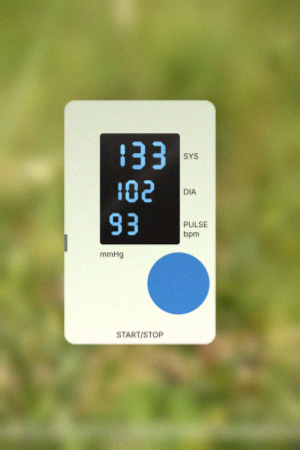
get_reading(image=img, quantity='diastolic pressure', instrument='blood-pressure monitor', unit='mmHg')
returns 102 mmHg
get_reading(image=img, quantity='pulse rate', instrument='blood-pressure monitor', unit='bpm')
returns 93 bpm
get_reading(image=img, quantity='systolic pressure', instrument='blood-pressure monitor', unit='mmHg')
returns 133 mmHg
